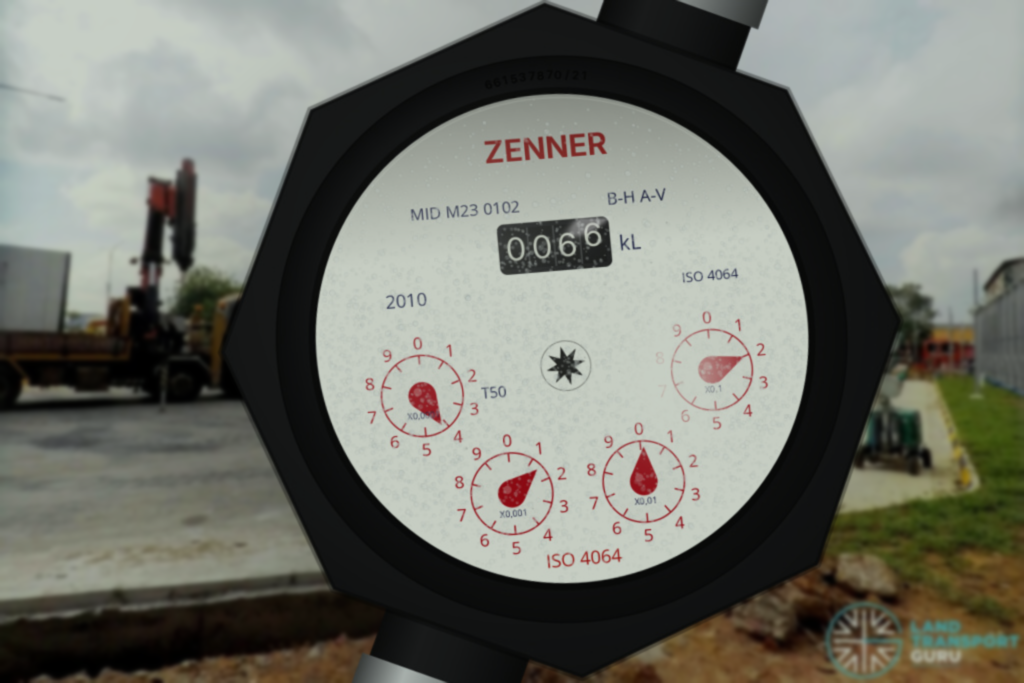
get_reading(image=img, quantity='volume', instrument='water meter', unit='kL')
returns 66.2014 kL
